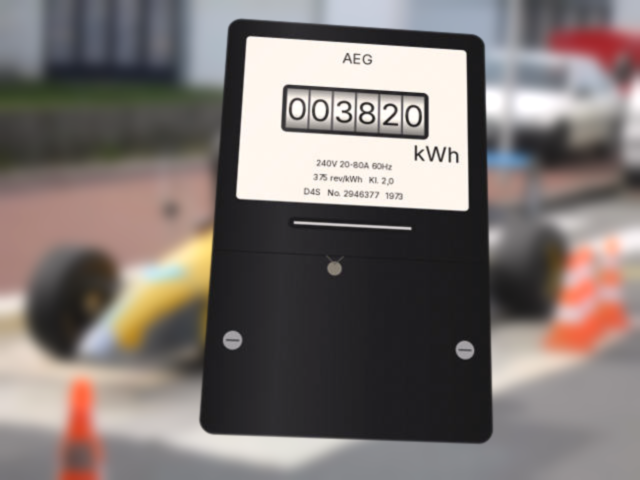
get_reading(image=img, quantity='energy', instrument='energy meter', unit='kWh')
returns 3820 kWh
